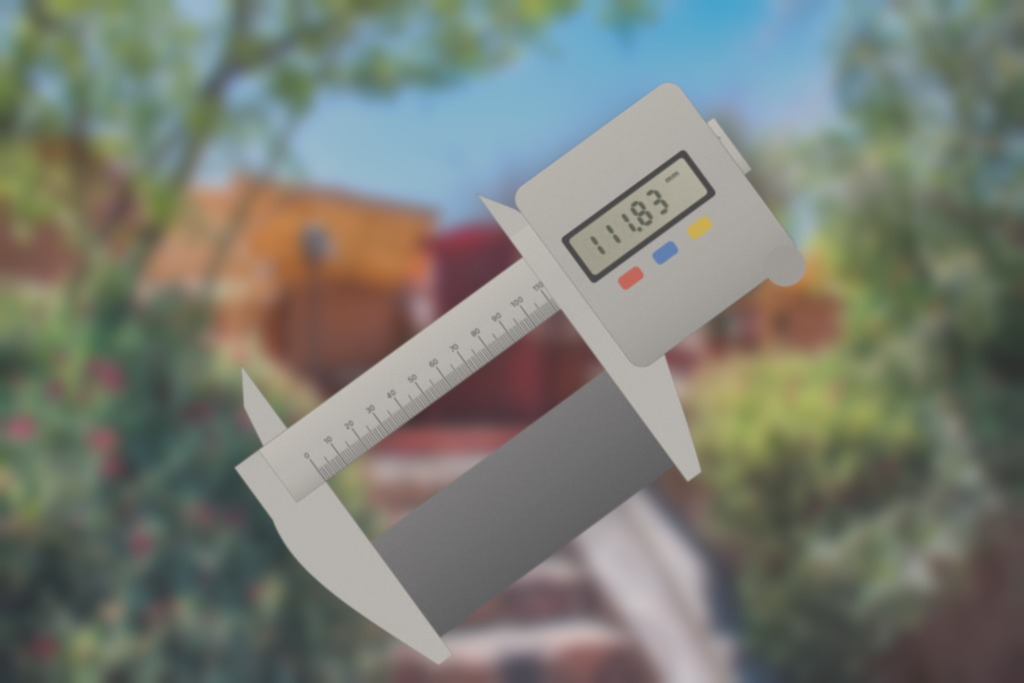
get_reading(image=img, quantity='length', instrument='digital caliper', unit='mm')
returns 111.83 mm
